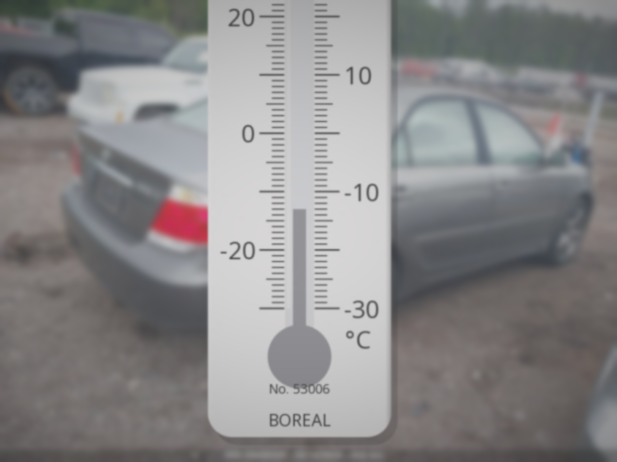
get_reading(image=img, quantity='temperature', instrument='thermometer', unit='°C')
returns -13 °C
